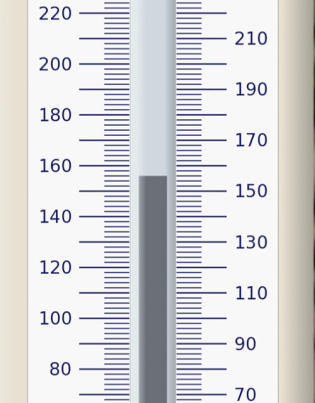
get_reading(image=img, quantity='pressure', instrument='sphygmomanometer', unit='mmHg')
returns 156 mmHg
